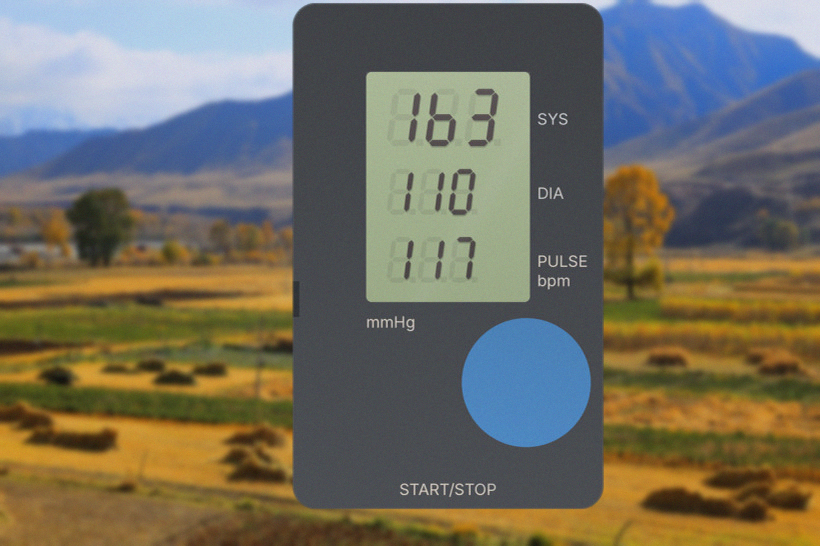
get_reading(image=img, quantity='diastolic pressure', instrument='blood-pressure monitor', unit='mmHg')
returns 110 mmHg
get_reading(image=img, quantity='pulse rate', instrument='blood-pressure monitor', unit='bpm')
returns 117 bpm
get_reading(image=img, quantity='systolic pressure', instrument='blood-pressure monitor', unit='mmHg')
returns 163 mmHg
